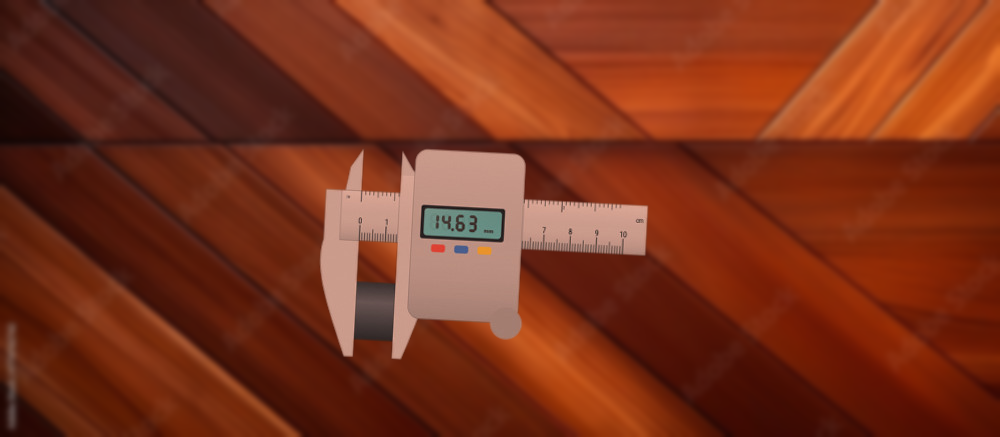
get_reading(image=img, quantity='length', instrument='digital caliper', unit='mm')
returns 14.63 mm
